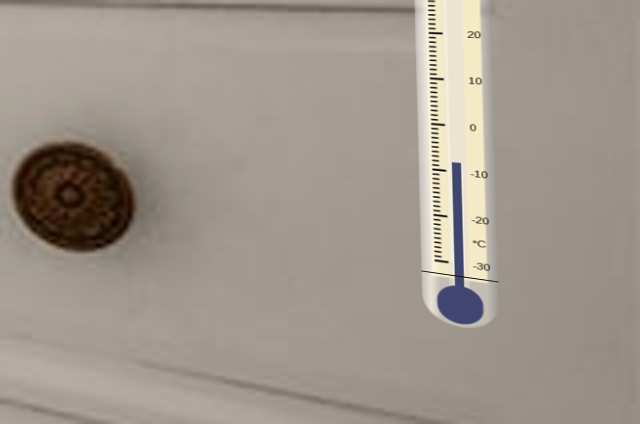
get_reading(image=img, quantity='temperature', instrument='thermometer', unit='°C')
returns -8 °C
